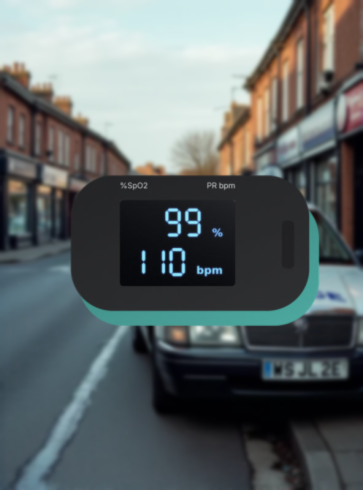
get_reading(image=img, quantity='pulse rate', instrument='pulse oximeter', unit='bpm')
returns 110 bpm
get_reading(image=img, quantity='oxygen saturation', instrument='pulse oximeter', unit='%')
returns 99 %
